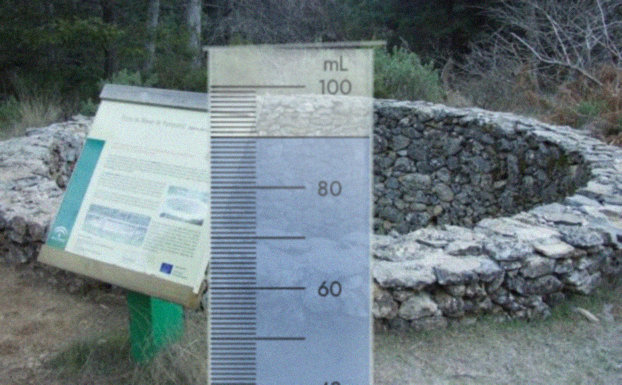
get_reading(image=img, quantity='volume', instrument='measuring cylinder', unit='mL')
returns 90 mL
